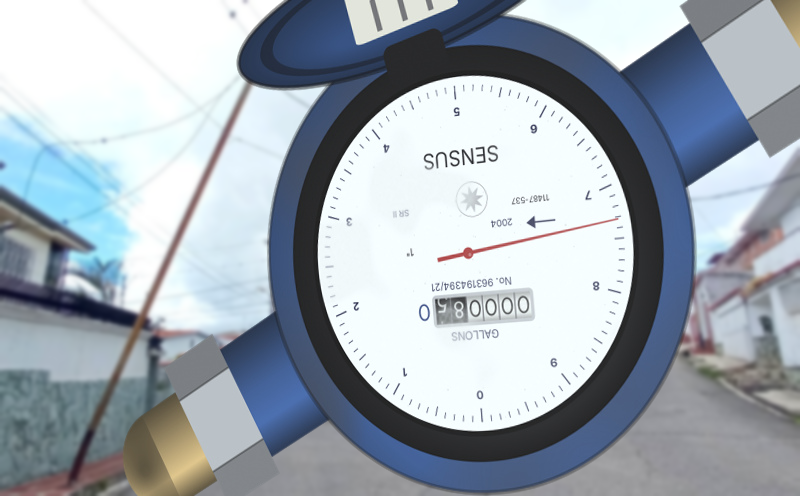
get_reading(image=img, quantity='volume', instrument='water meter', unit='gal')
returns 847.3 gal
